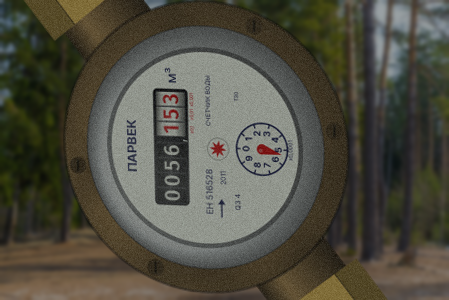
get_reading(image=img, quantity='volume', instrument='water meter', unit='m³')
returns 56.1535 m³
